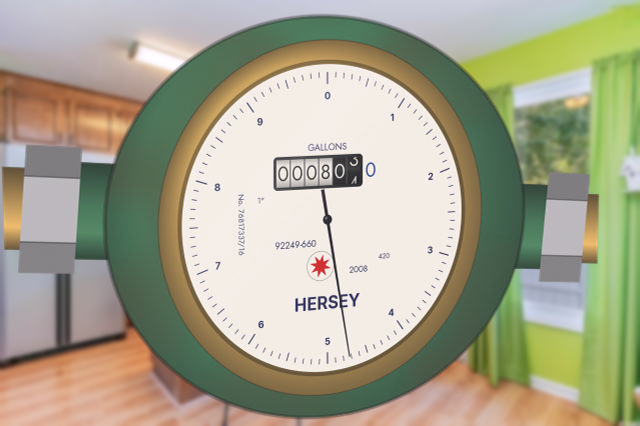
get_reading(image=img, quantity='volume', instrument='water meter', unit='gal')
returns 8034.7 gal
